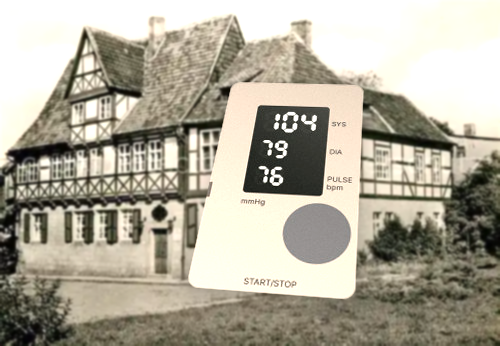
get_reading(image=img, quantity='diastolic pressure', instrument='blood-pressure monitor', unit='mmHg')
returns 79 mmHg
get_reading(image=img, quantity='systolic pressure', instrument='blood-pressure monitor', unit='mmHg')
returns 104 mmHg
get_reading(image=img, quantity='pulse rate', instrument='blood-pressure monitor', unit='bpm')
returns 76 bpm
